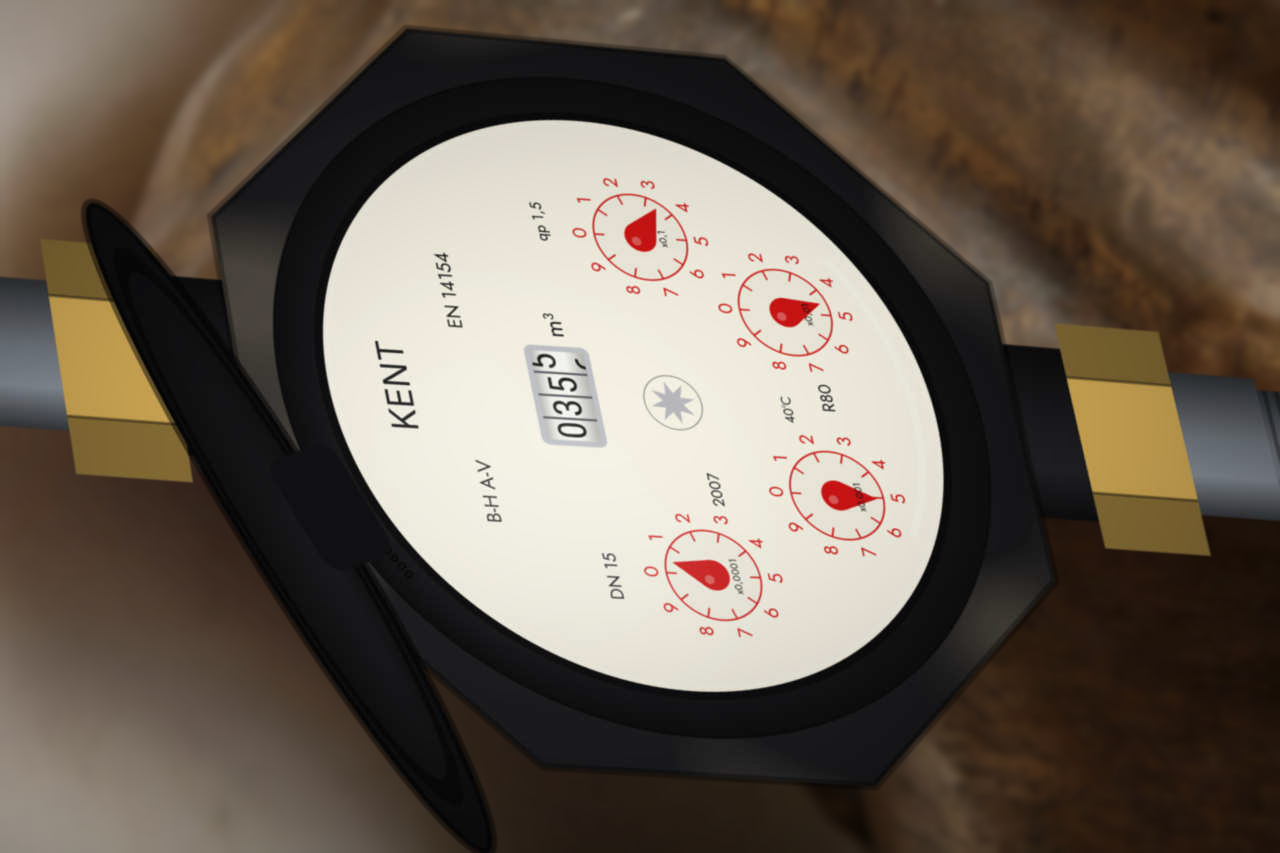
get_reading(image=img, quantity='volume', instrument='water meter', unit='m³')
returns 355.3450 m³
